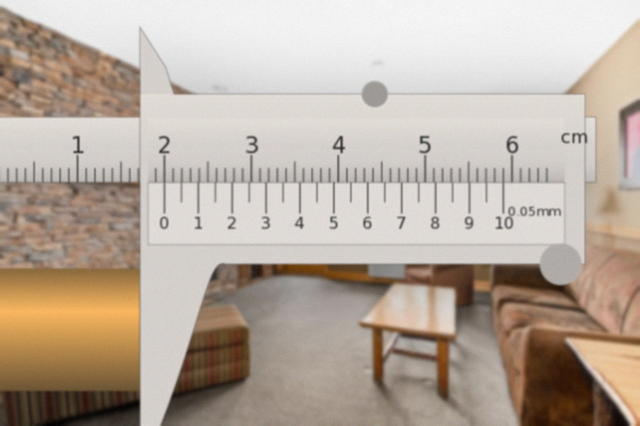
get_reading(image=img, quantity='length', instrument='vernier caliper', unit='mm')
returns 20.0 mm
